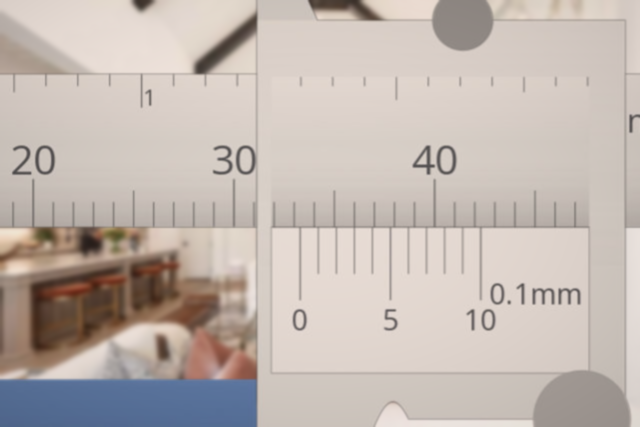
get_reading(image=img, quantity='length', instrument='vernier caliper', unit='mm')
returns 33.3 mm
